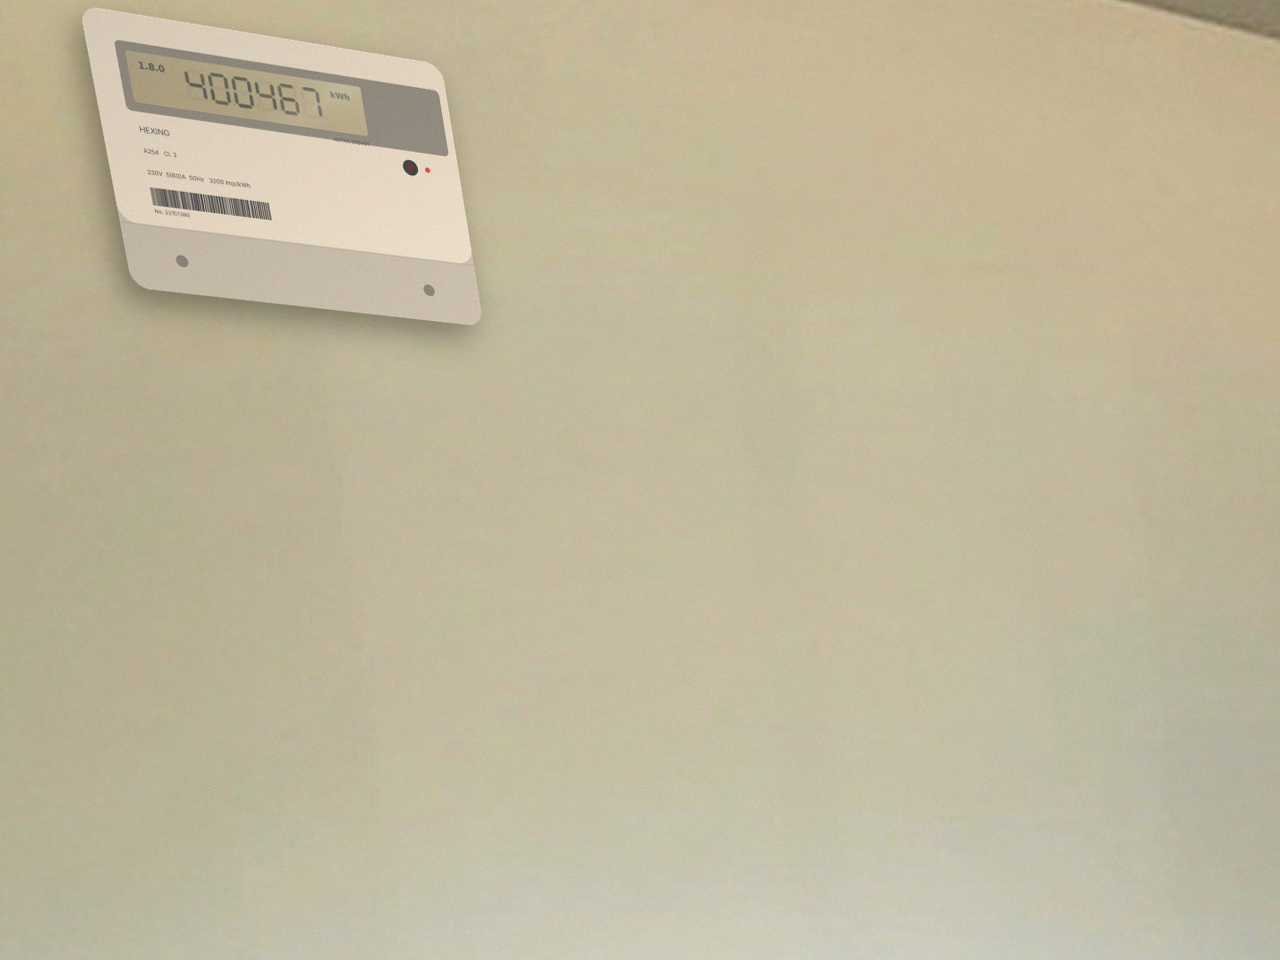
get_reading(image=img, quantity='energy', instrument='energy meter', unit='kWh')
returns 400467 kWh
